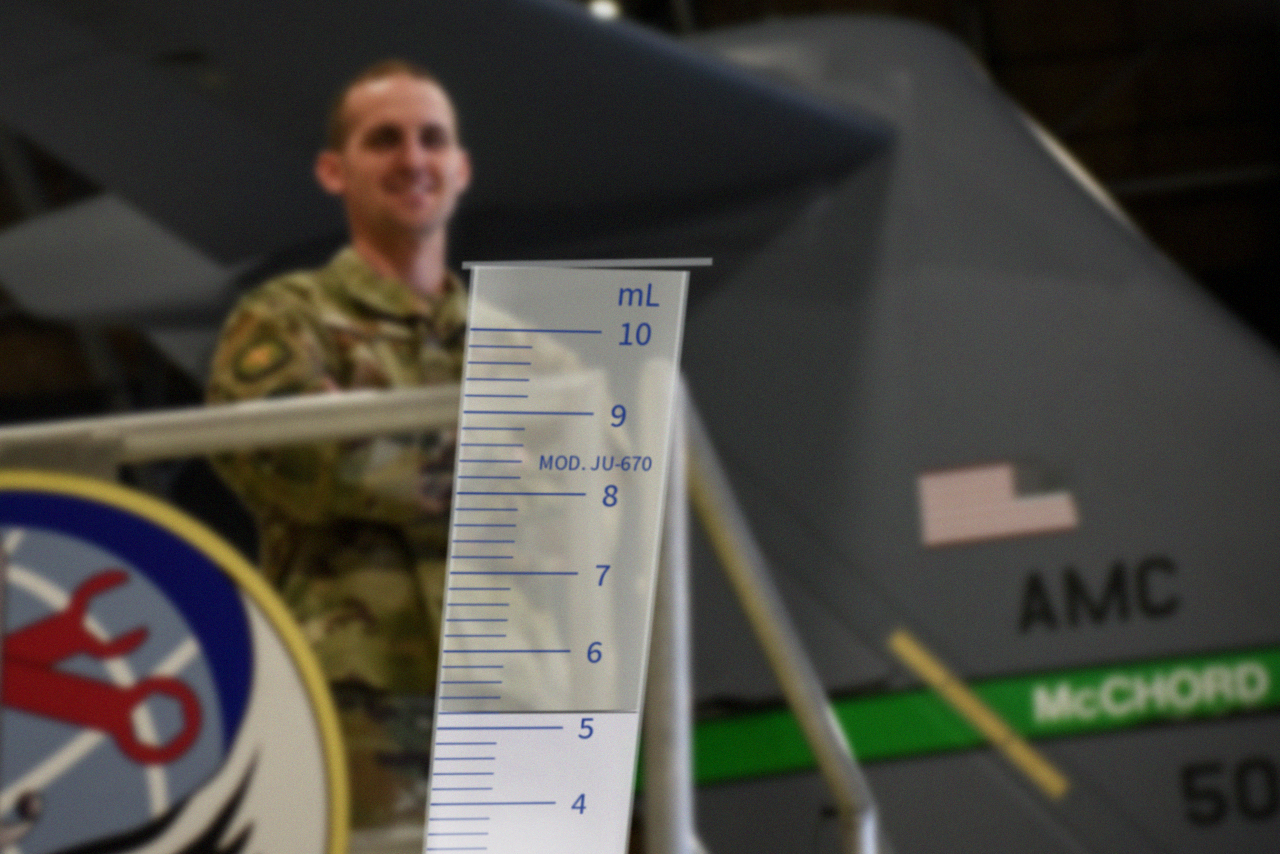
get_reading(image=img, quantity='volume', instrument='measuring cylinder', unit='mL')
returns 5.2 mL
